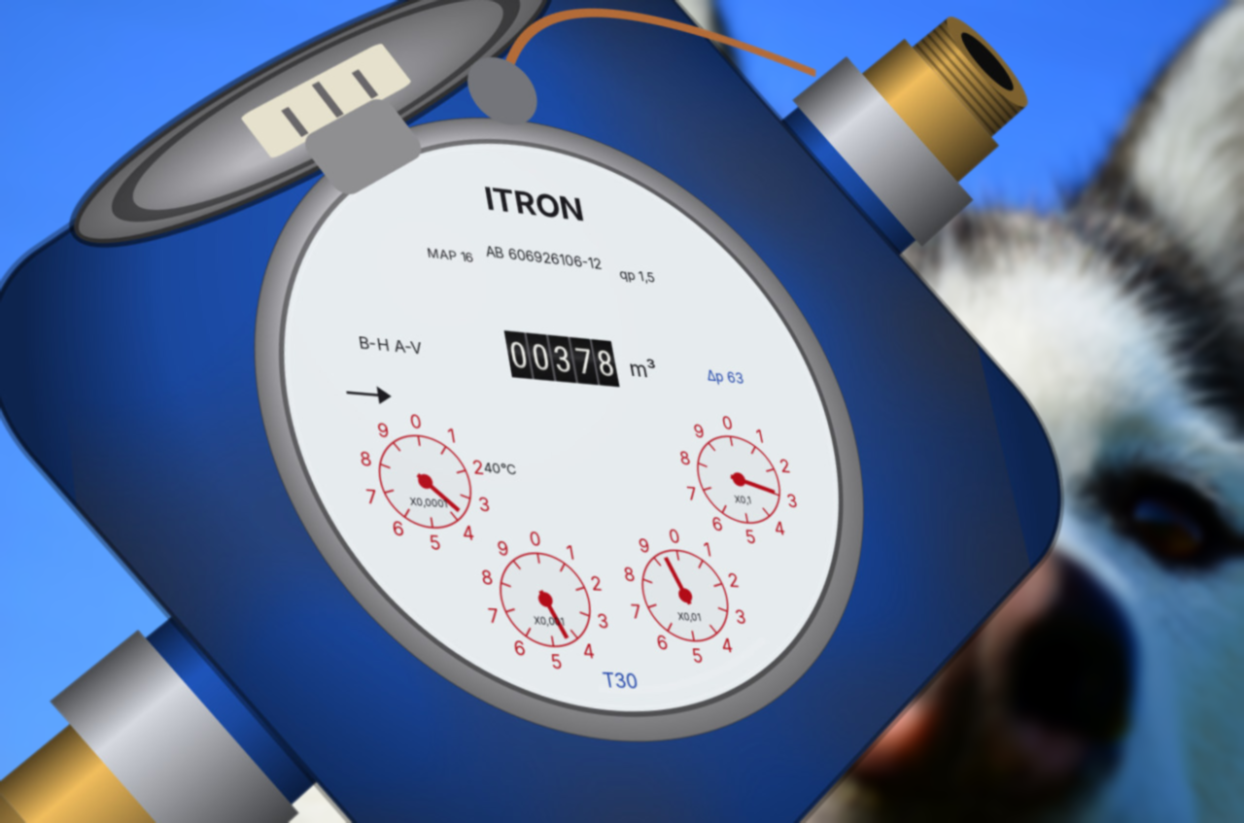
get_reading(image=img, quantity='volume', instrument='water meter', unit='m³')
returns 378.2943 m³
